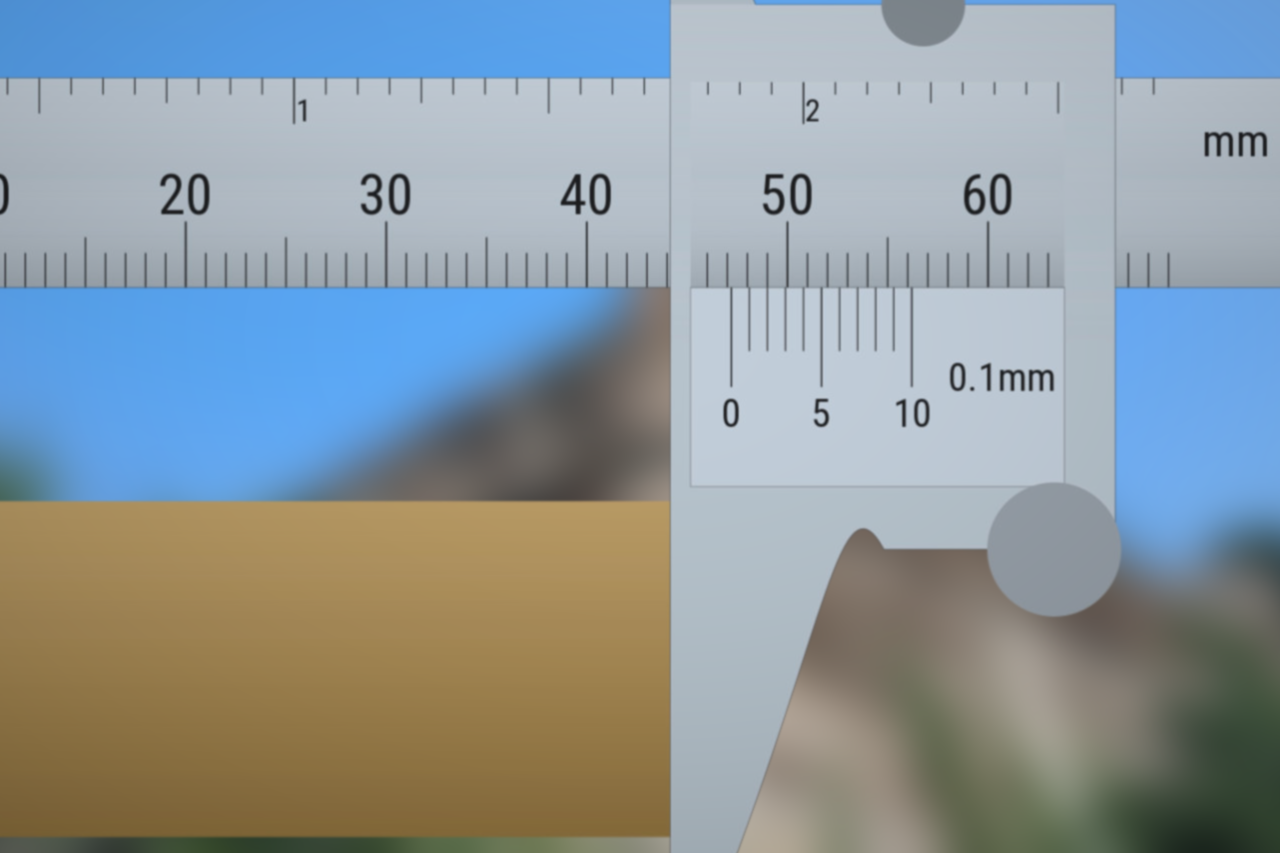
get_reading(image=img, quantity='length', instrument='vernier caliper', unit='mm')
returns 47.2 mm
